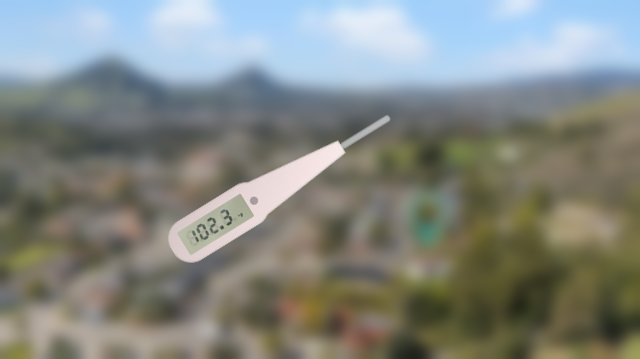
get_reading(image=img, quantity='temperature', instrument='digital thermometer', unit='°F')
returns 102.3 °F
